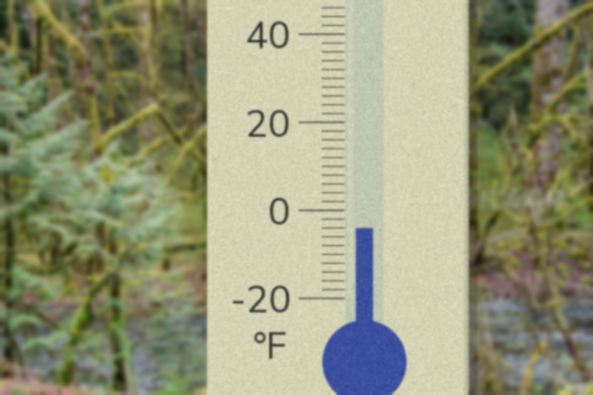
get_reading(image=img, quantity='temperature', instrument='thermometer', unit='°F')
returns -4 °F
